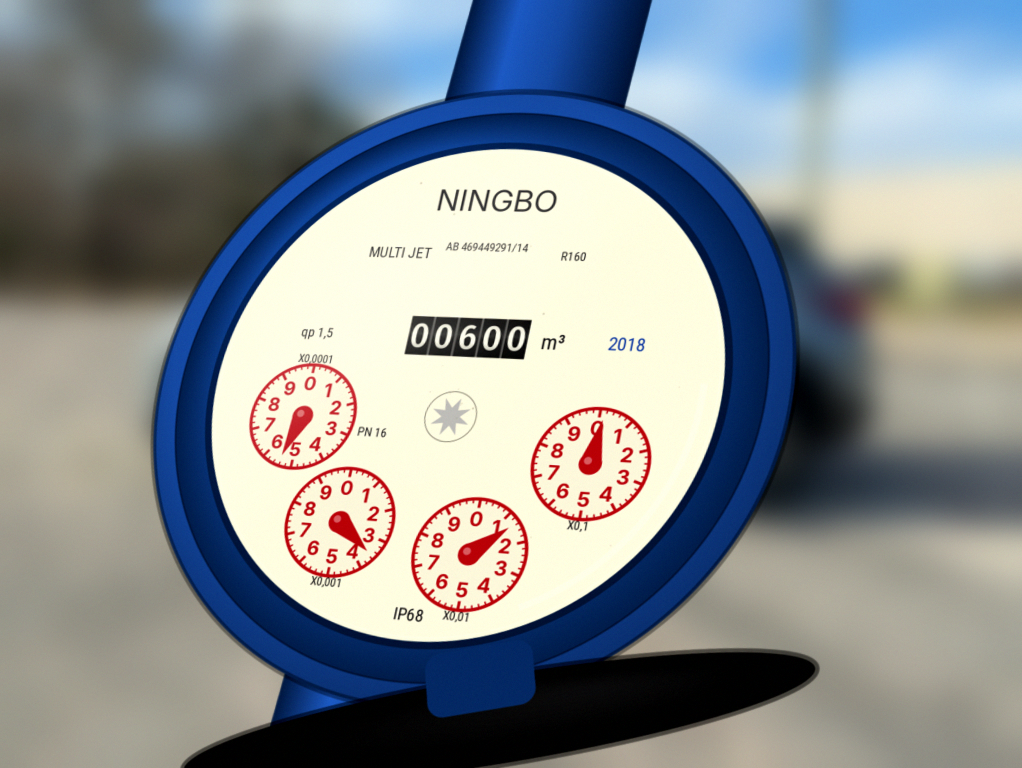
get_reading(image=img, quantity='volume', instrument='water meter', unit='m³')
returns 600.0135 m³
